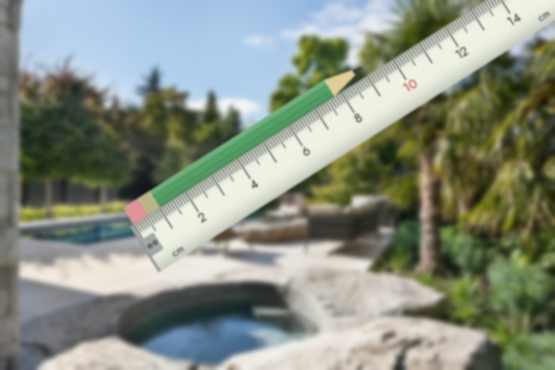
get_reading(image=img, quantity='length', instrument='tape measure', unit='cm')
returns 9 cm
